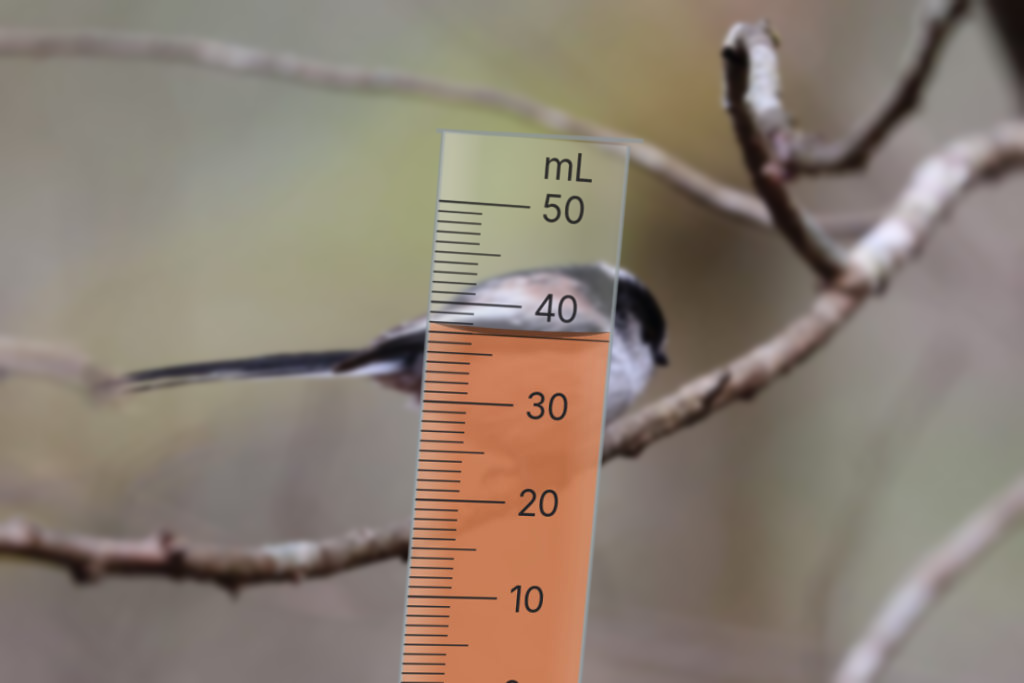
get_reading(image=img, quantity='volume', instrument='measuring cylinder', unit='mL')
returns 37 mL
